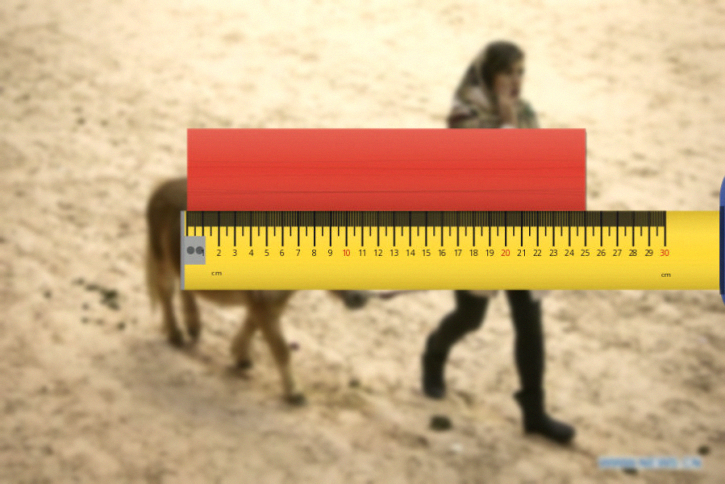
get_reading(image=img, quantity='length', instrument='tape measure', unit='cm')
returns 25 cm
